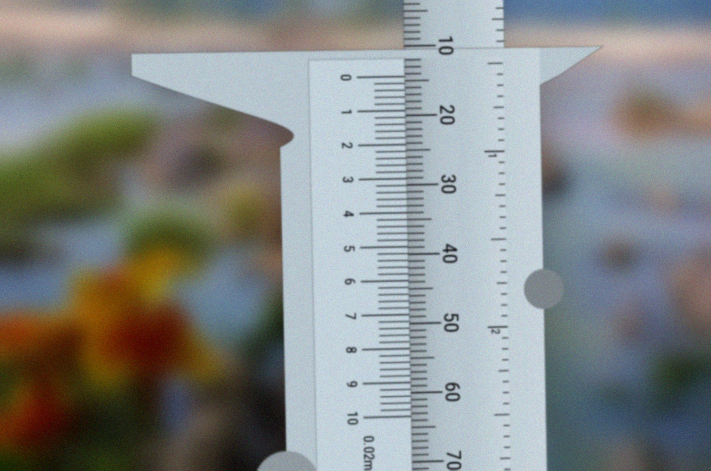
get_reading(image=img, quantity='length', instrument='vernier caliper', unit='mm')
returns 14.4 mm
